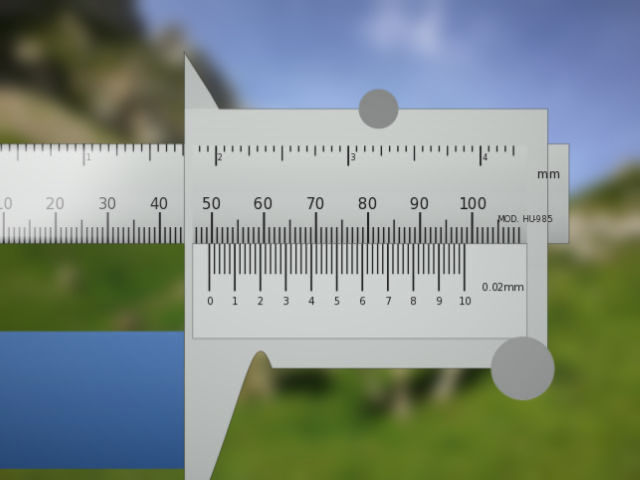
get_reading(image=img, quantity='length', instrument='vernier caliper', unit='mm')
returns 49.5 mm
